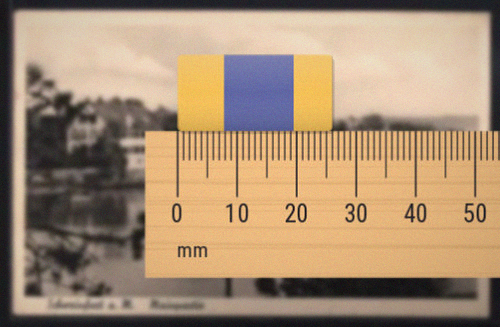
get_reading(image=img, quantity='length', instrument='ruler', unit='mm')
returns 26 mm
